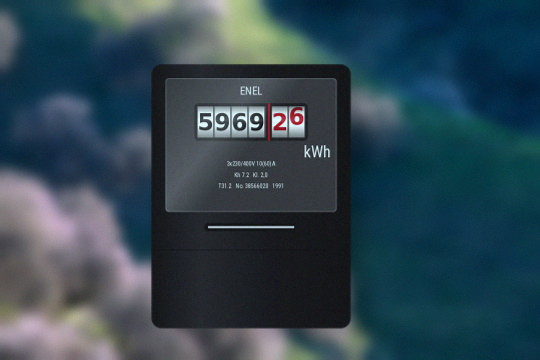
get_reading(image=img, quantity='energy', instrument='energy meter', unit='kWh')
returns 5969.26 kWh
